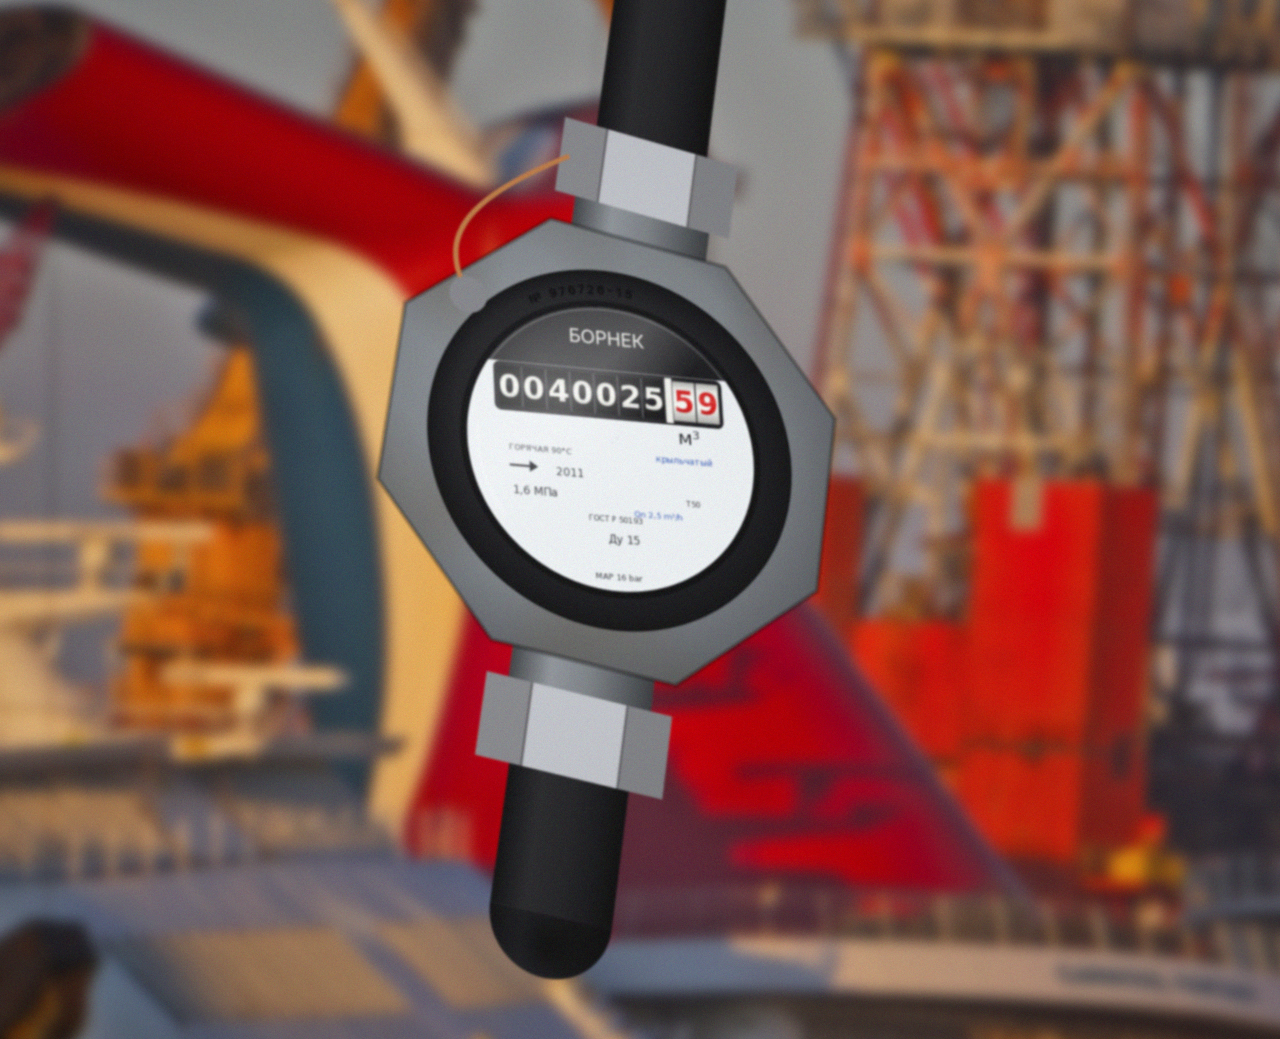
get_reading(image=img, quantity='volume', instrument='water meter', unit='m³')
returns 40025.59 m³
